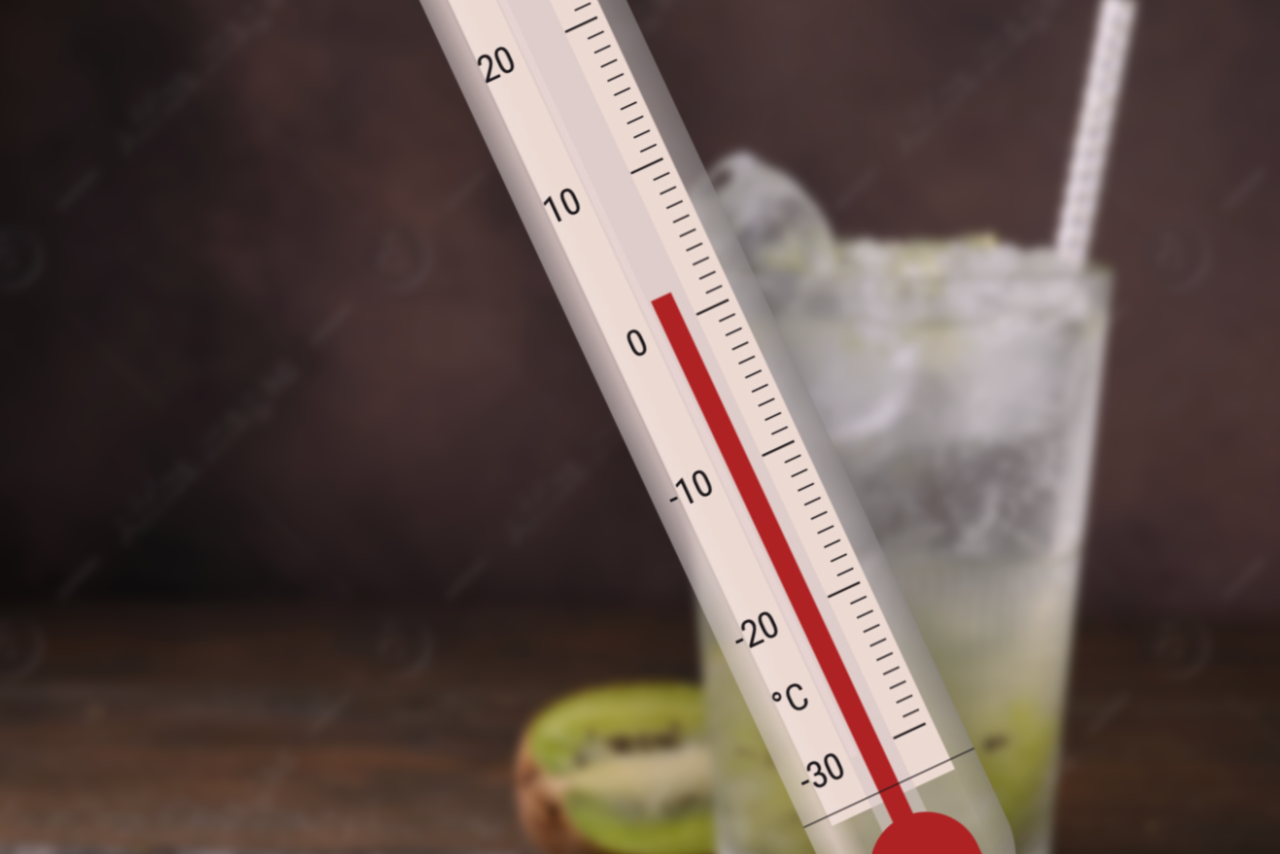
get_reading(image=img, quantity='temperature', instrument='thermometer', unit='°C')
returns 2 °C
